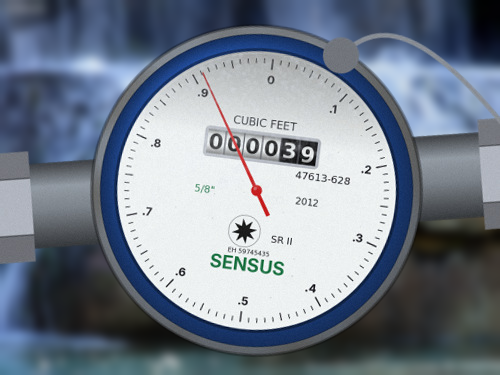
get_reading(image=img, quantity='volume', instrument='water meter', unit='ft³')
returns 38.91 ft³
